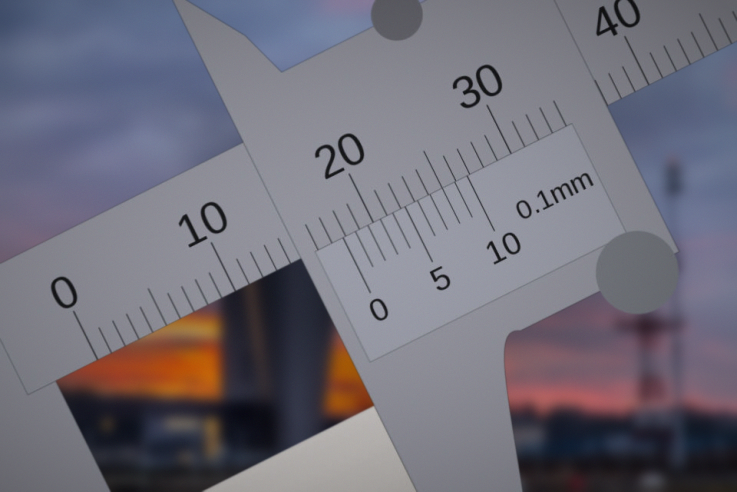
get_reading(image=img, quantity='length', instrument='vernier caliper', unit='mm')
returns 17.8 mm
